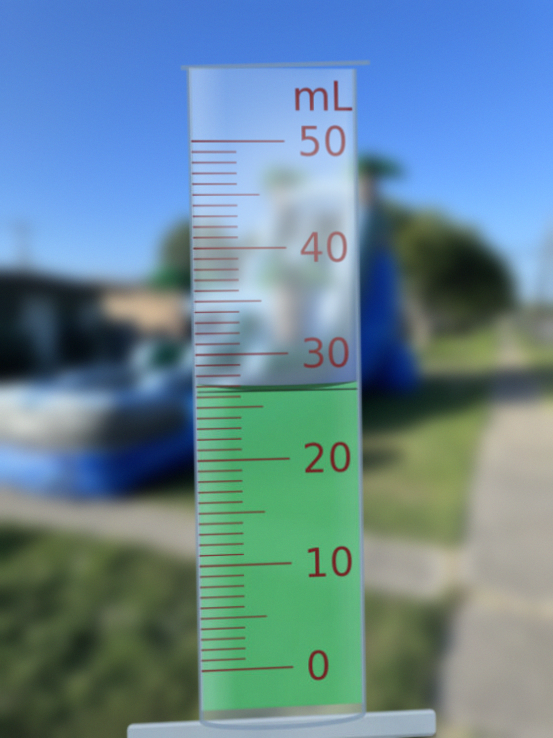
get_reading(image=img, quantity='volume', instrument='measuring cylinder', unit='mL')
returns 26.5 mL
